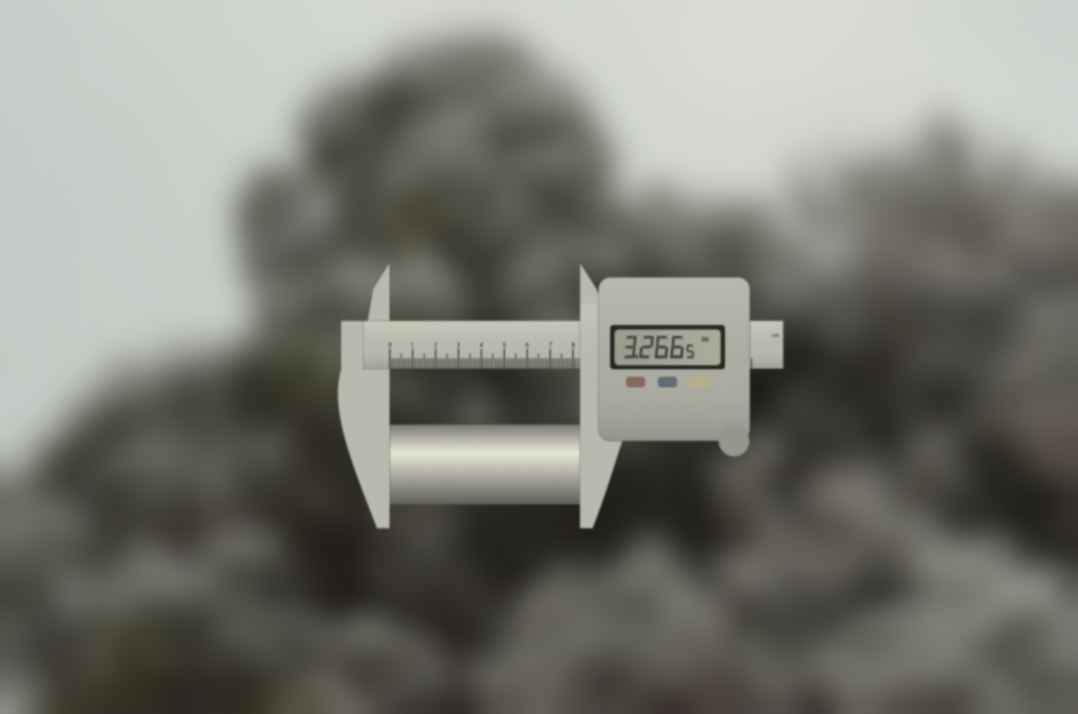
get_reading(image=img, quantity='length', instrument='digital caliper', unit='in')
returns 3.2665 in
